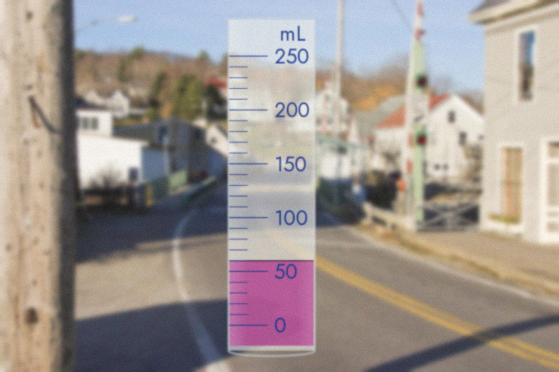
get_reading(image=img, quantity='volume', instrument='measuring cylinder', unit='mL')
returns 60 mL
